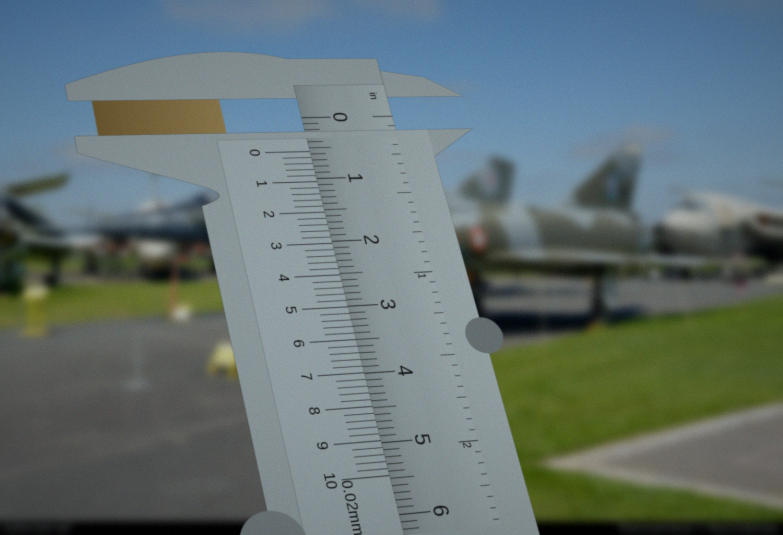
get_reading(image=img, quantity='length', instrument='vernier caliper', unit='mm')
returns 5.6 mm
